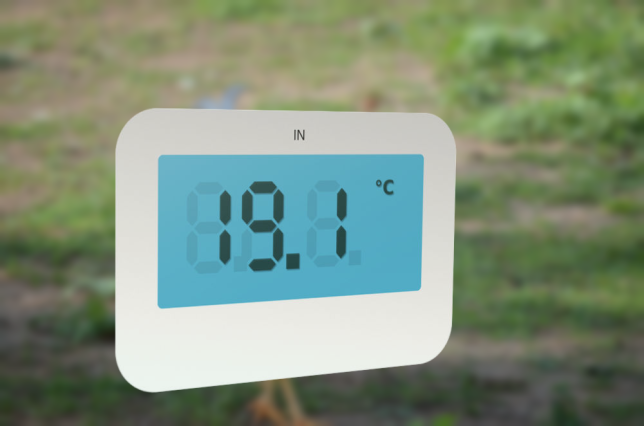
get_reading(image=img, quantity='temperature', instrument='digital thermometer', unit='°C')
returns 19.1 °C
